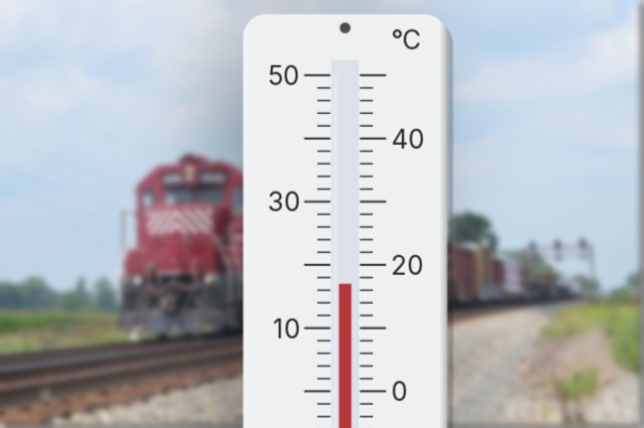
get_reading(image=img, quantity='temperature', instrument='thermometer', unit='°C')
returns 17 °C
